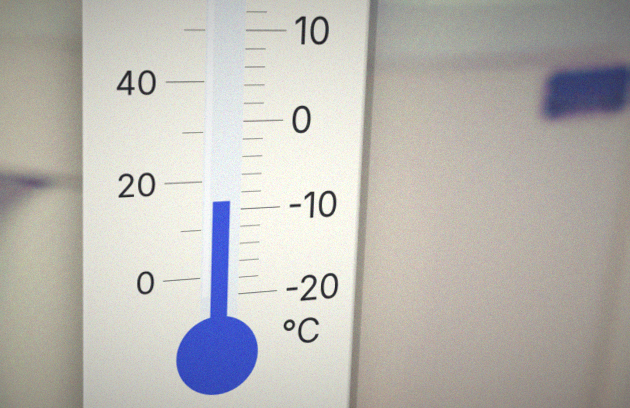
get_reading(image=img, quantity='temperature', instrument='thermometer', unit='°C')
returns -9 °C
